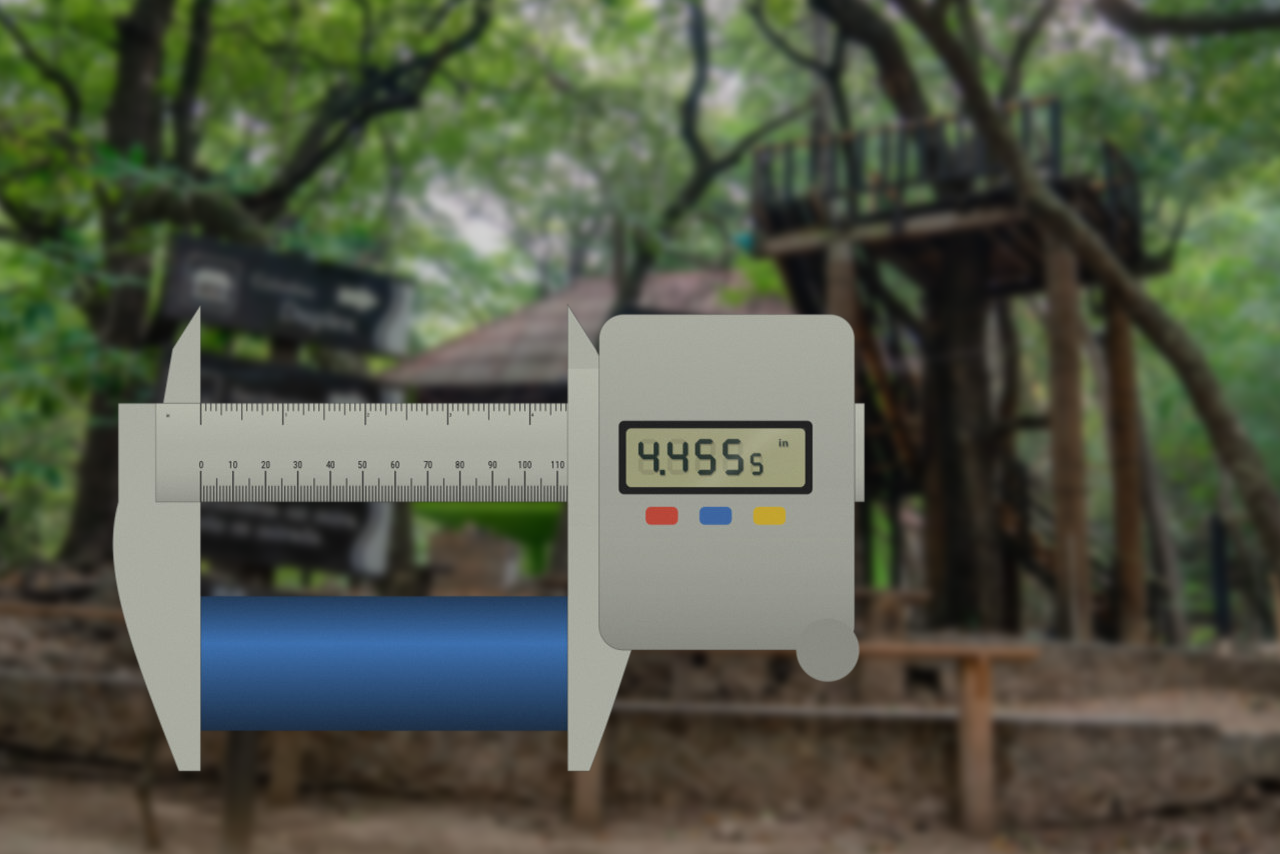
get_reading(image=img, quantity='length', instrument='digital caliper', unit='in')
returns 4.4555 in
